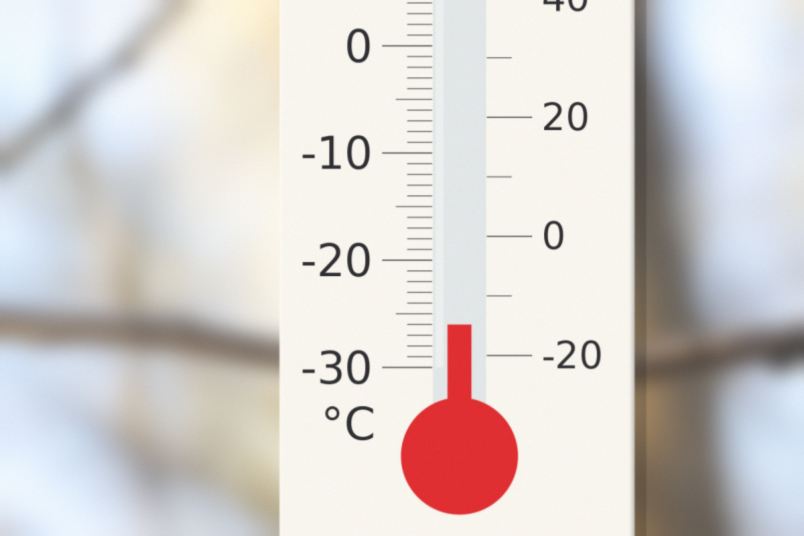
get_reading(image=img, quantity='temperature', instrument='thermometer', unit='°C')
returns -26 °C
